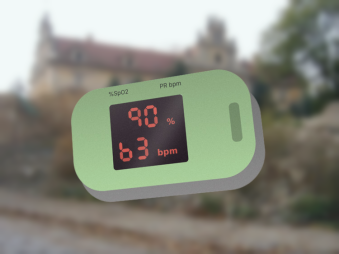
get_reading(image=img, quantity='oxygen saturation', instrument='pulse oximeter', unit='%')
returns 90 %
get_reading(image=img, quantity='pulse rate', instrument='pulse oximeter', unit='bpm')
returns 63 bpm
